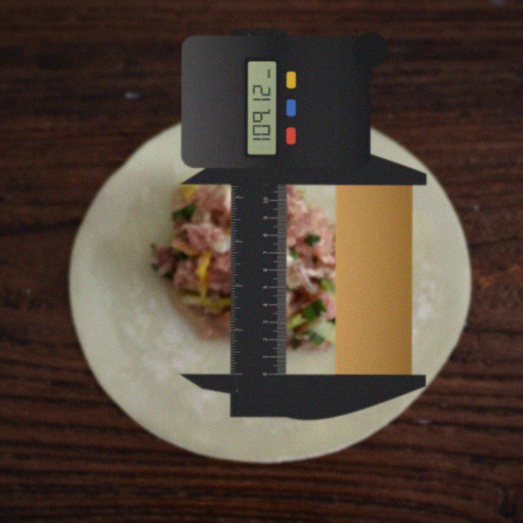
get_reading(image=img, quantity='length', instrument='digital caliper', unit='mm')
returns 109.12 mm
